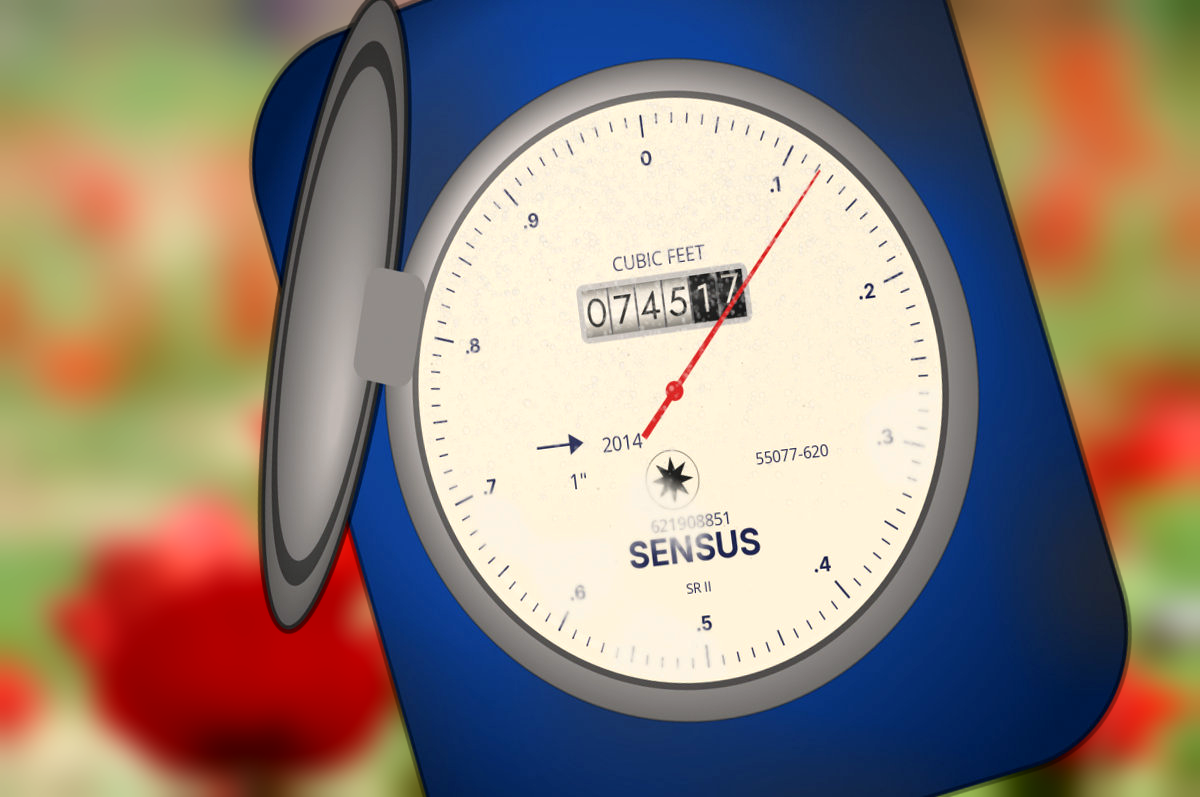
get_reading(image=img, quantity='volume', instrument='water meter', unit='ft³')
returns 74517.12 ft³
